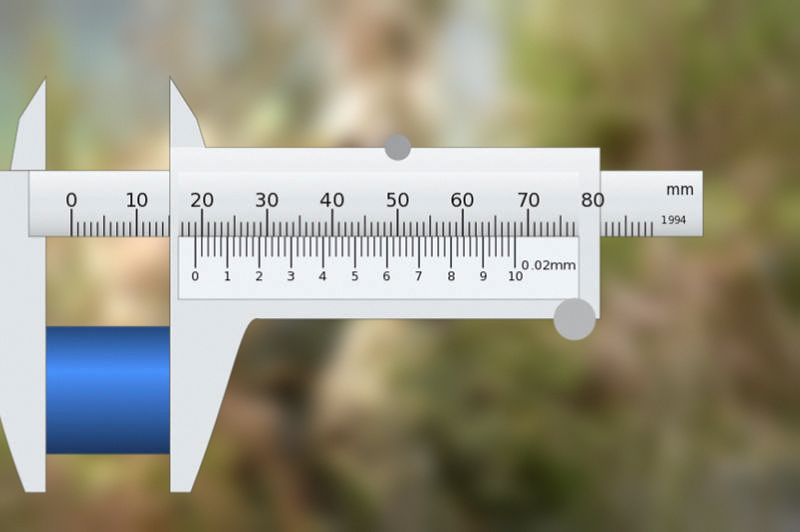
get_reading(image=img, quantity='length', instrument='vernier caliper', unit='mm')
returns 19.0 mm
